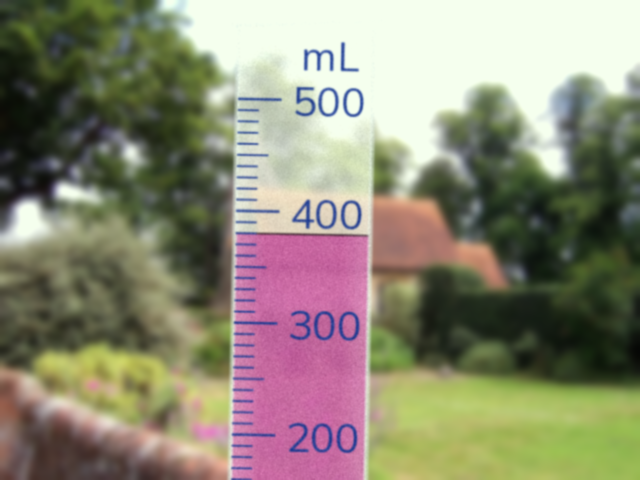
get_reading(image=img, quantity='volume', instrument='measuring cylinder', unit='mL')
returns 380 mL
